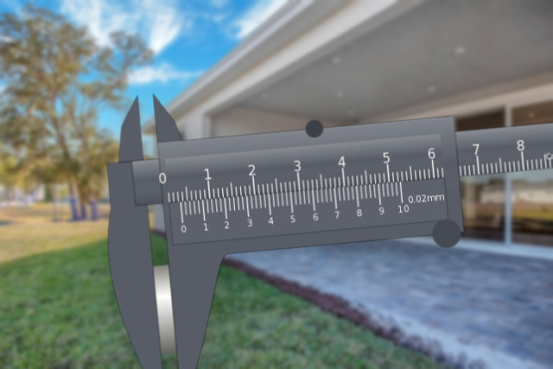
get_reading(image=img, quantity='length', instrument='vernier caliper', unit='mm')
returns 3.5 mm
